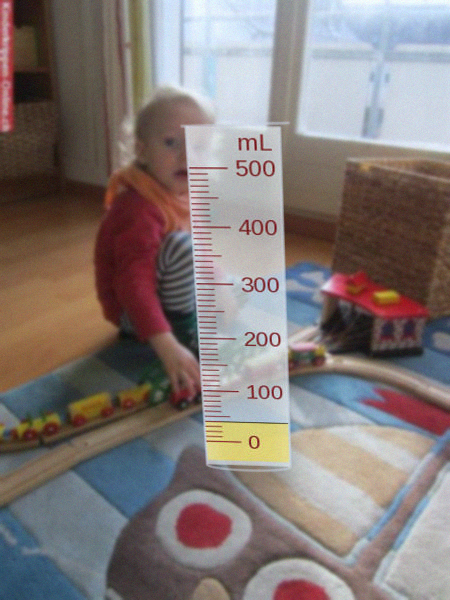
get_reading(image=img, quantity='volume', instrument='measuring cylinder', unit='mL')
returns 40 mL
